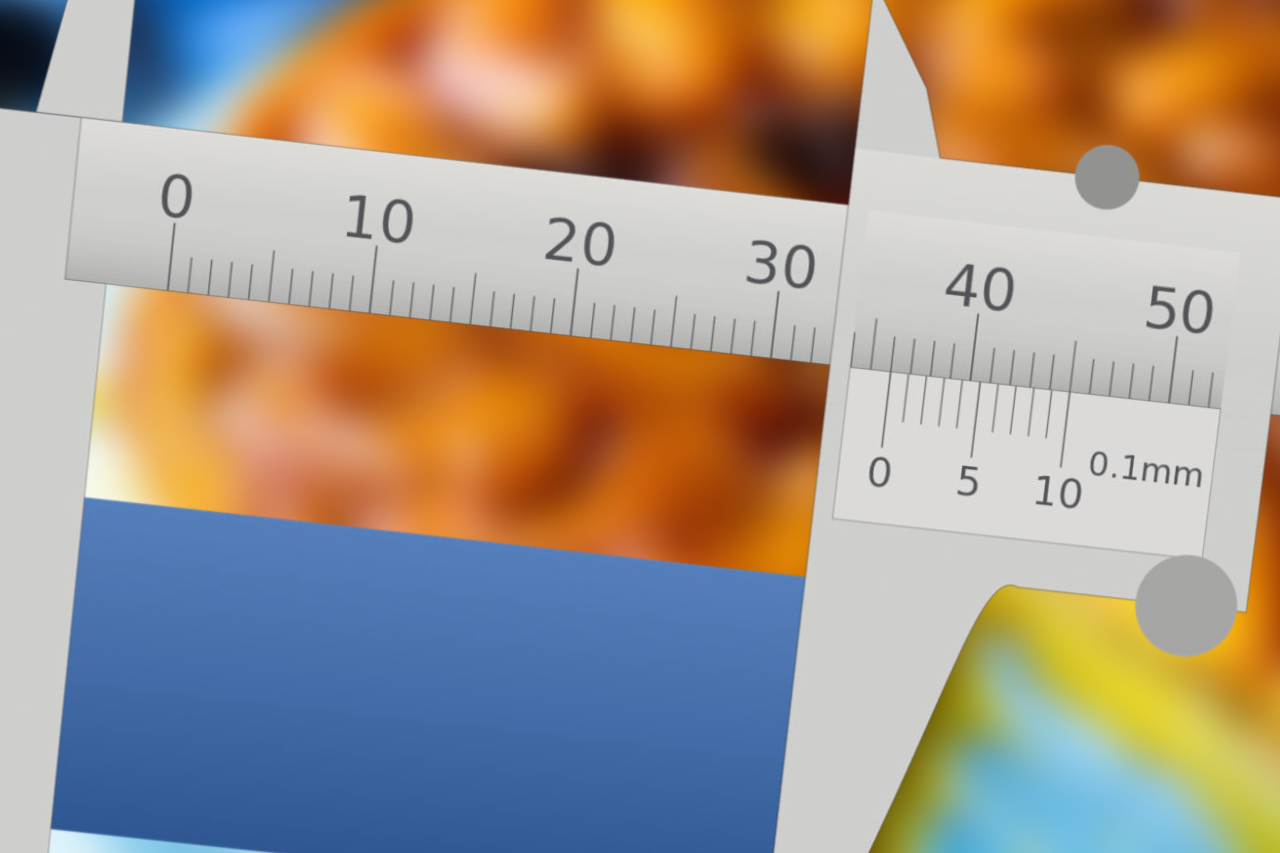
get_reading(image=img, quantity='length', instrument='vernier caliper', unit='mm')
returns 36.0 mm
